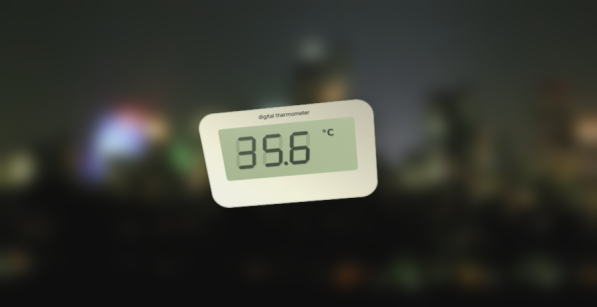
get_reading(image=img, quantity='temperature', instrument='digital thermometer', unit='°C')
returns 35.6 °C
